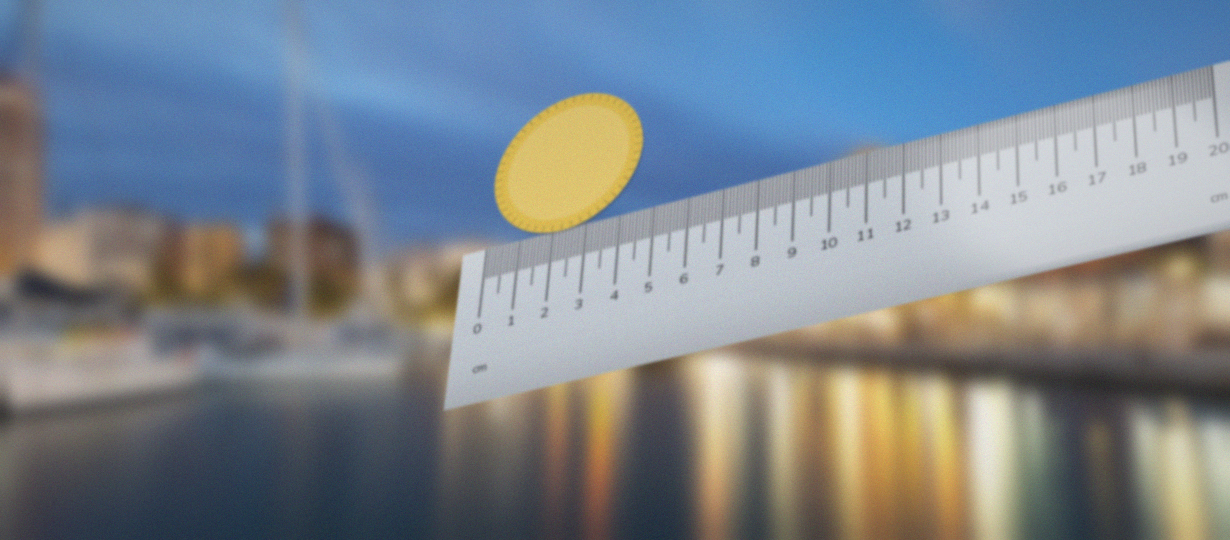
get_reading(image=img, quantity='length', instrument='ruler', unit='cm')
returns 4.5 cm
